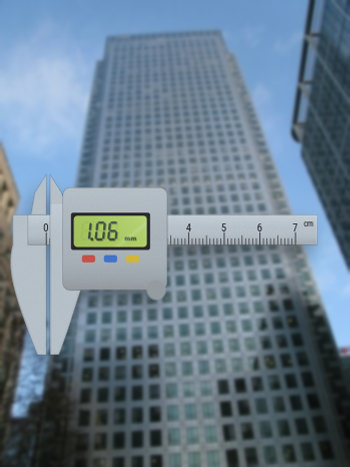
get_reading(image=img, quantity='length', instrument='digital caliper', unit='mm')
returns 1.06 mm
